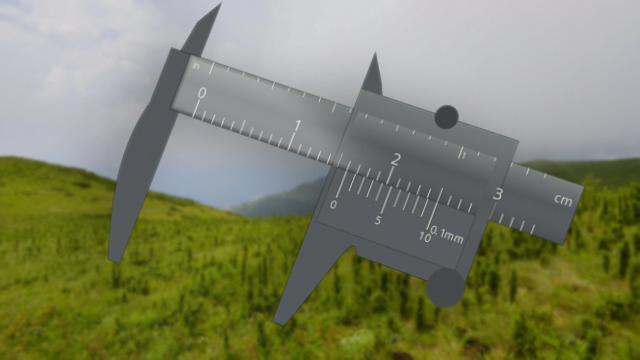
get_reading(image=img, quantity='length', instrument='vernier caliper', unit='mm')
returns 16.0 mm
